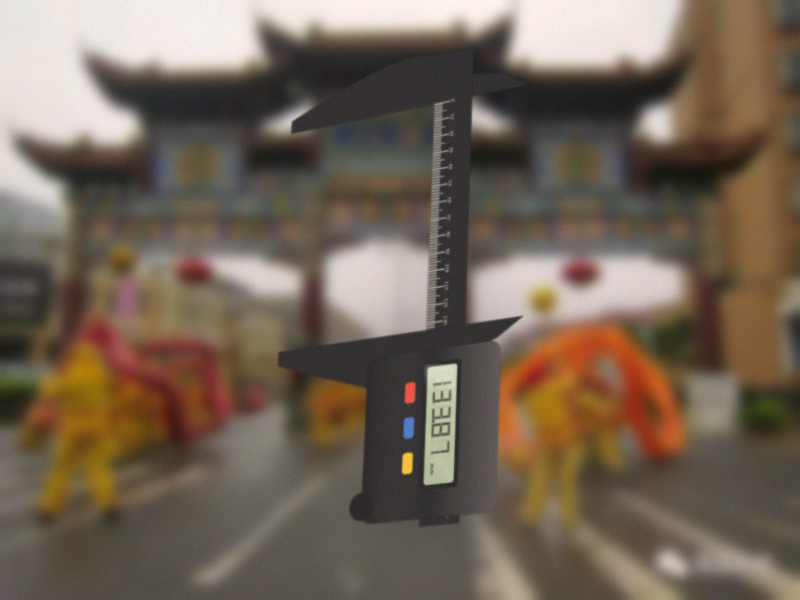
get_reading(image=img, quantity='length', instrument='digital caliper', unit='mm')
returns 133.87 mm
